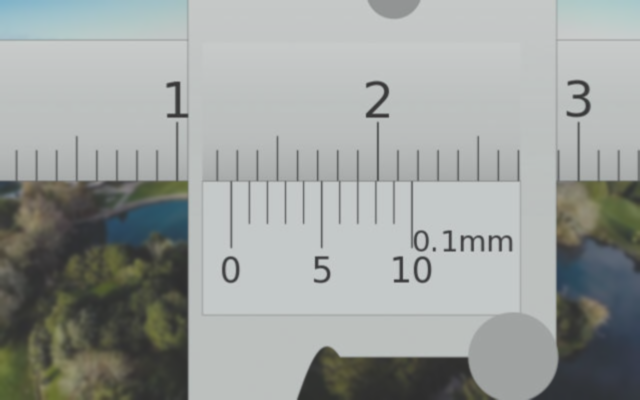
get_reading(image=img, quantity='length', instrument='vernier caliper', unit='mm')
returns 12.7 mm
